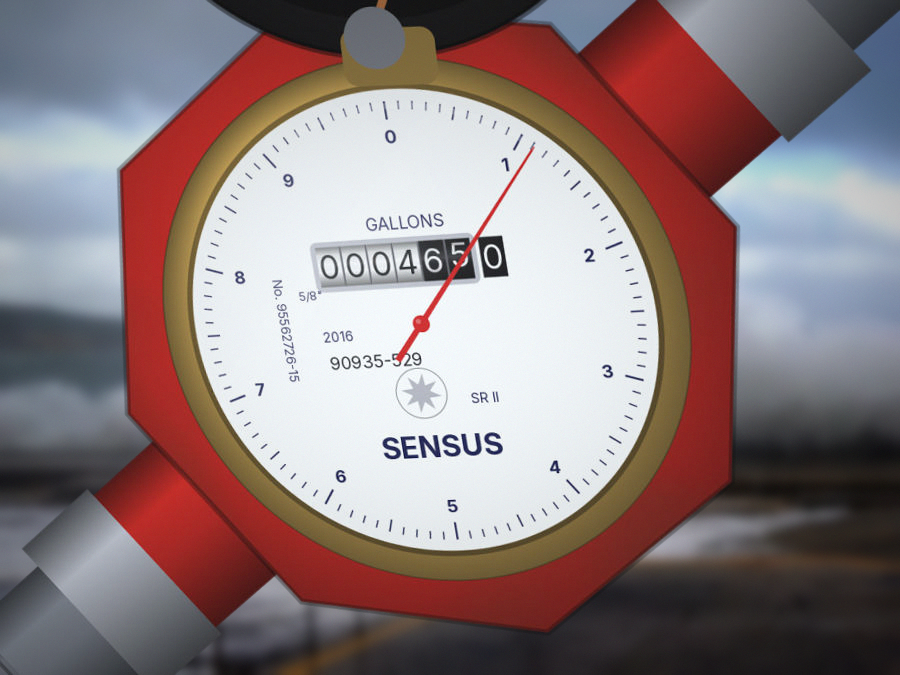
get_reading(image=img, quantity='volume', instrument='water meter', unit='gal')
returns 4651.1 gal
